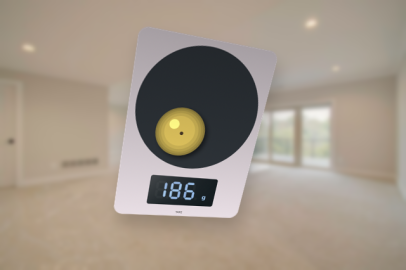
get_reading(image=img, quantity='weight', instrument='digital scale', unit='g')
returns 186 g
